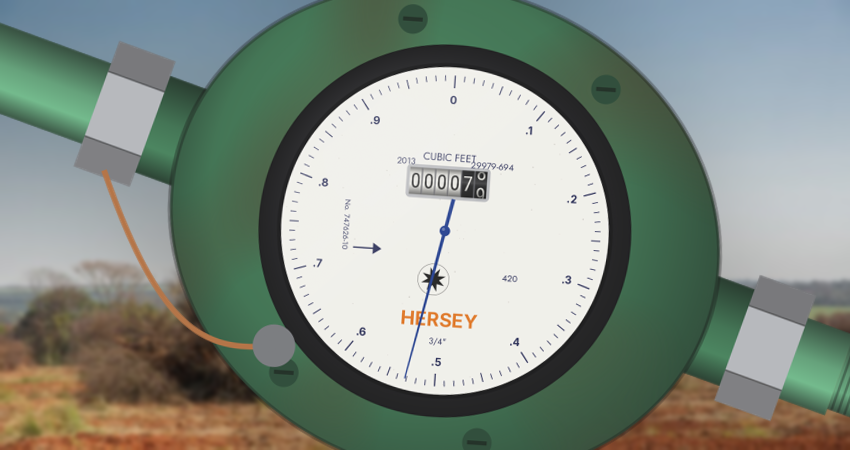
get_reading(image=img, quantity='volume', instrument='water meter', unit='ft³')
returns 78.53 ft³
